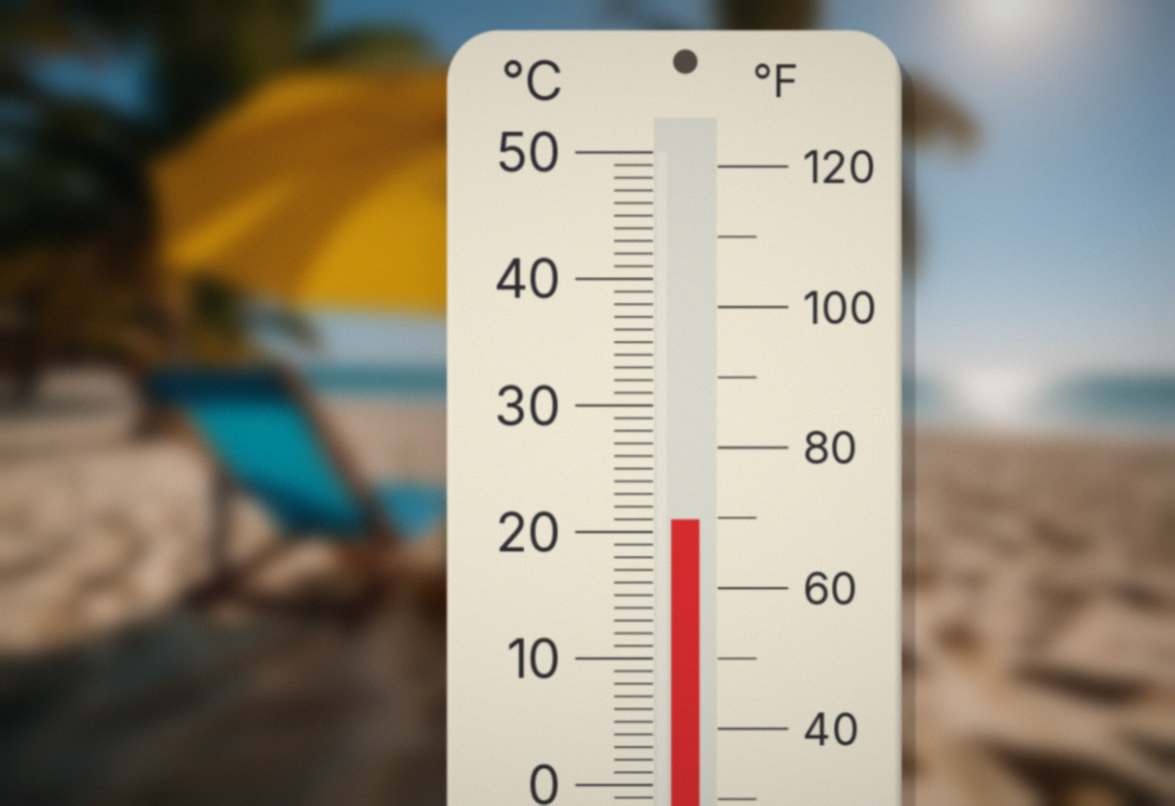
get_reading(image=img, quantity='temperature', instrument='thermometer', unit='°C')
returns 21 °C
